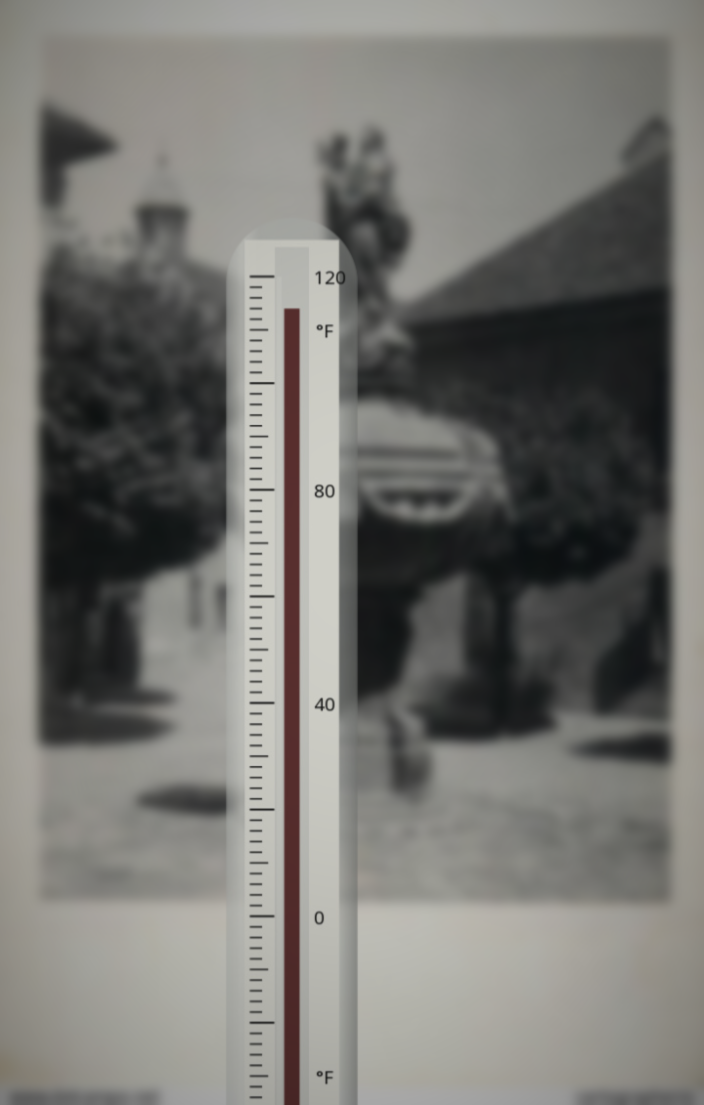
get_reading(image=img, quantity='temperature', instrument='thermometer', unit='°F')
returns 114 °F
